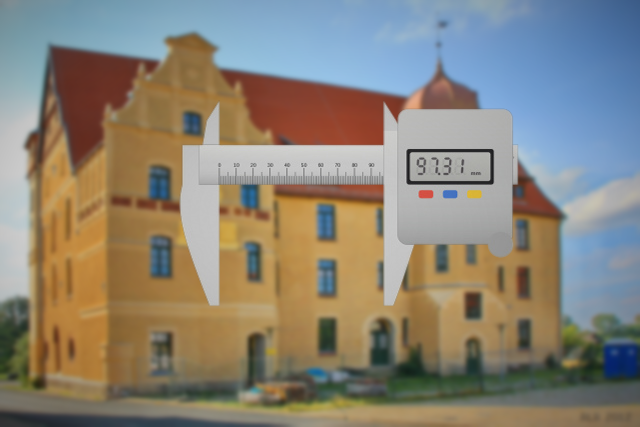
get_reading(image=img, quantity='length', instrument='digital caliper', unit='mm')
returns 97.31 mm
